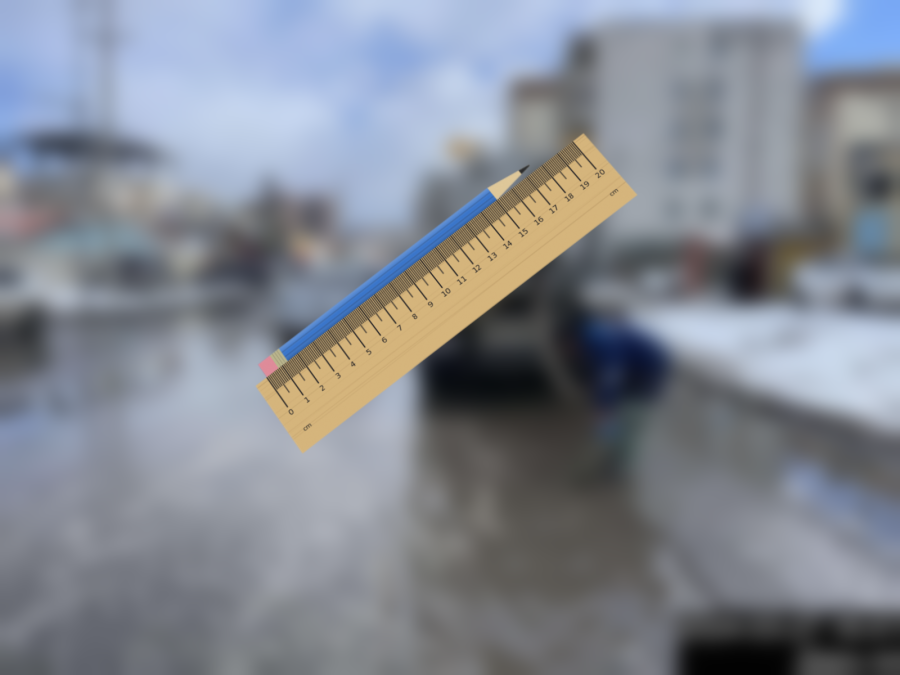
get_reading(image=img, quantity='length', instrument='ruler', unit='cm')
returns 17.5 cm
